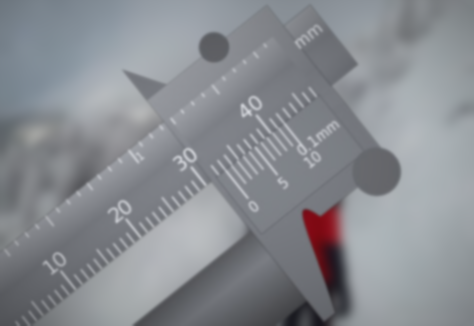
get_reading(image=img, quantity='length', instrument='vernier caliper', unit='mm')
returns 33.0 mm
